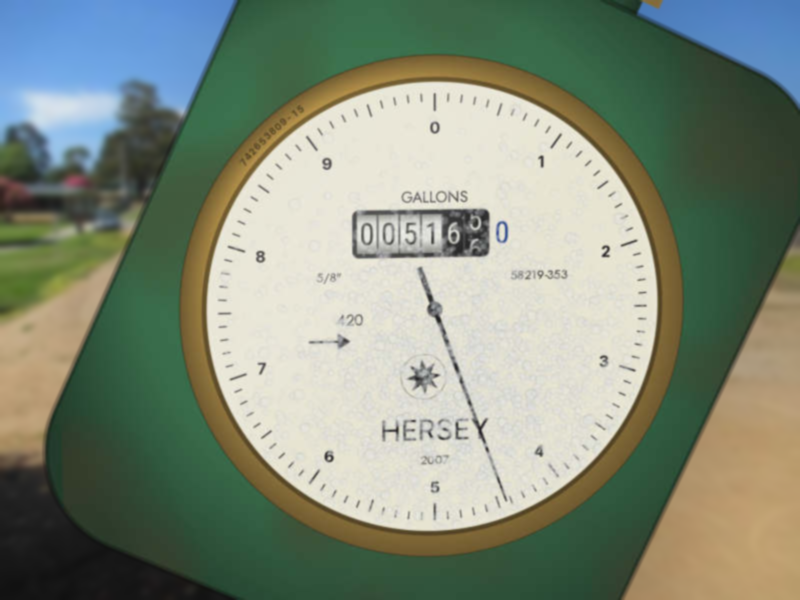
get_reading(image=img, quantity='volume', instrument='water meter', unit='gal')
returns 51654.4 gal
